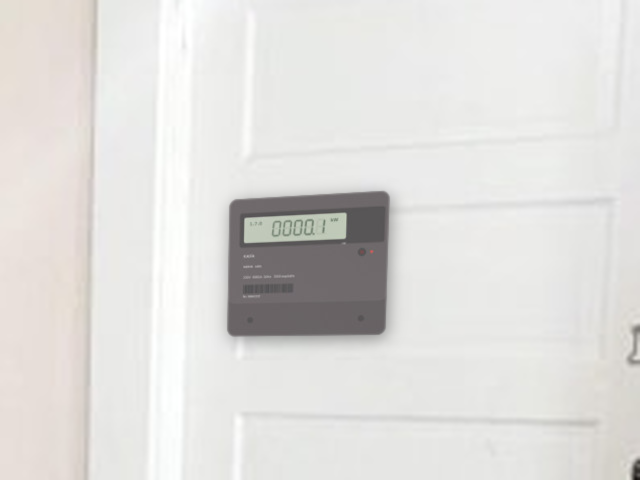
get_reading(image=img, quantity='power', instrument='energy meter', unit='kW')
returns 0.1 kW
